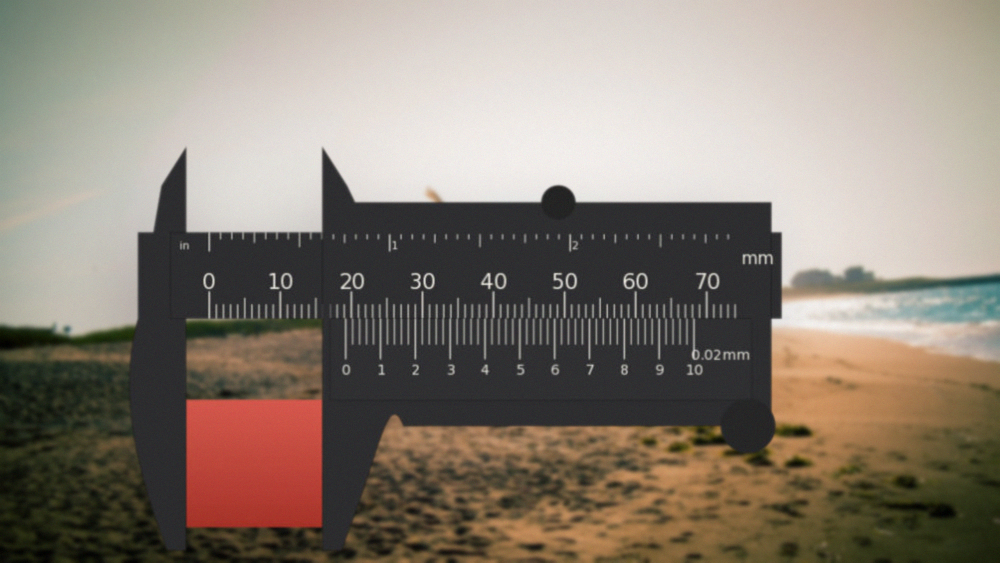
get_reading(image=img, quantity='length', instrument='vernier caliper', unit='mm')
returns 19.2 mm
